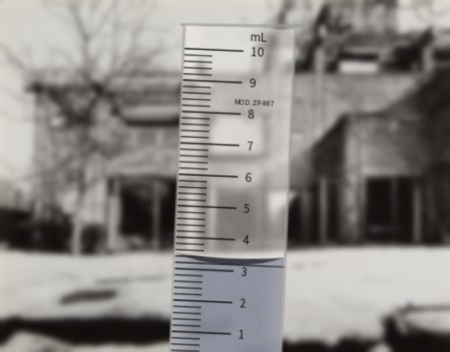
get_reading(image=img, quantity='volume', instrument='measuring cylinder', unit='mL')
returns 3.2 mL
